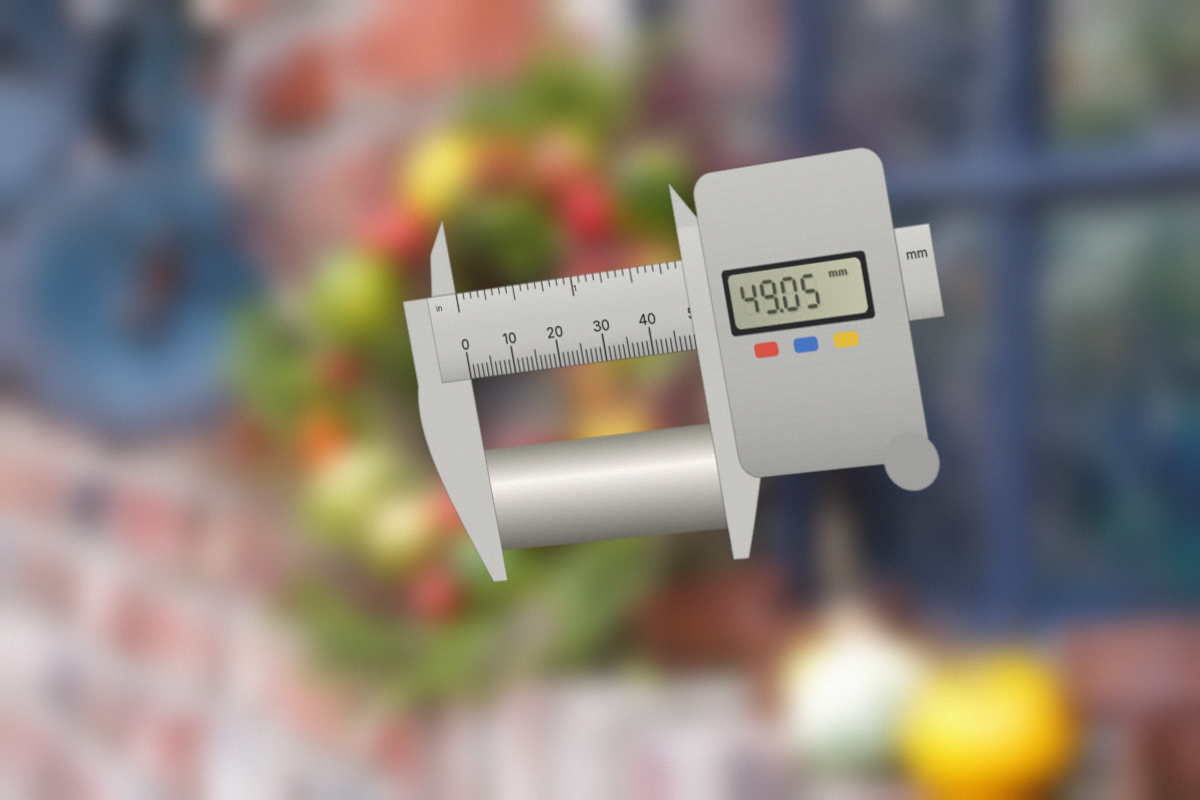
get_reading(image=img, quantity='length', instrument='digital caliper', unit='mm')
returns 49.05 mm
